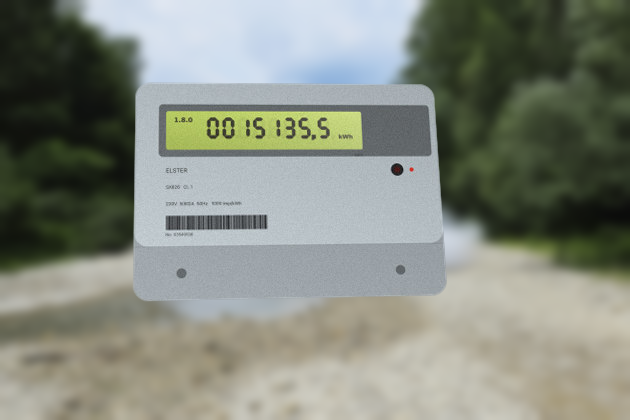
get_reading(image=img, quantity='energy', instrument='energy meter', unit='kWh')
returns 15135.5 kWh
